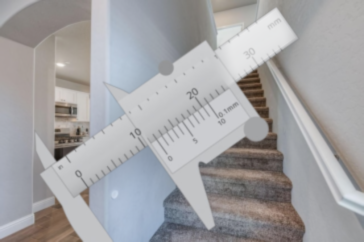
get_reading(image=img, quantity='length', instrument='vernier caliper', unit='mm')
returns 12.0 mm
